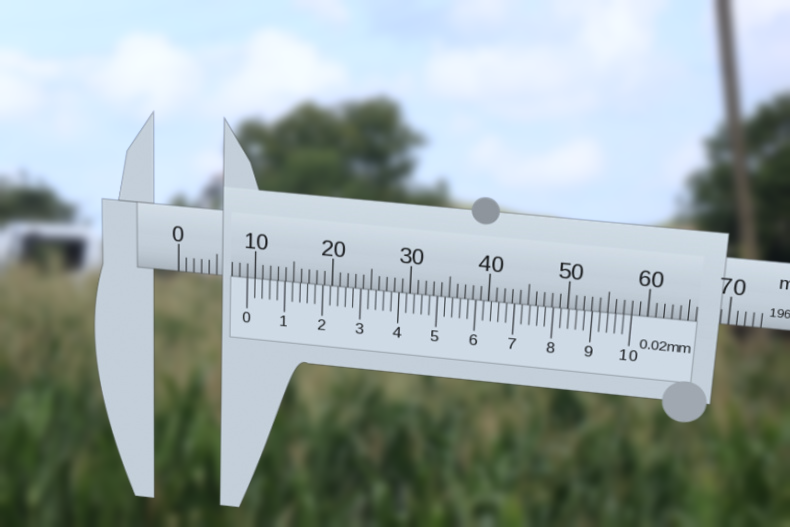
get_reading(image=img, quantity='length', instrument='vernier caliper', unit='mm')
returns 9.0 mm
